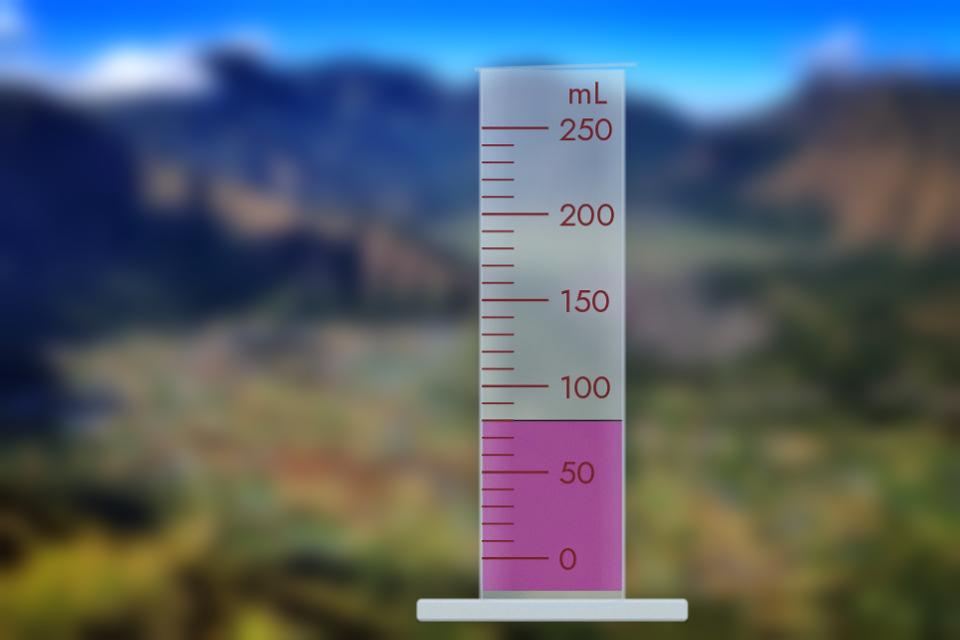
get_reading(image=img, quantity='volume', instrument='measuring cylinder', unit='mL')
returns 80 mL
